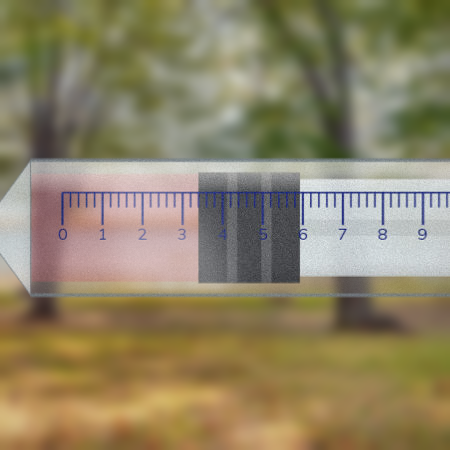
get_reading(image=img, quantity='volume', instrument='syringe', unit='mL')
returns 3.4 mL
